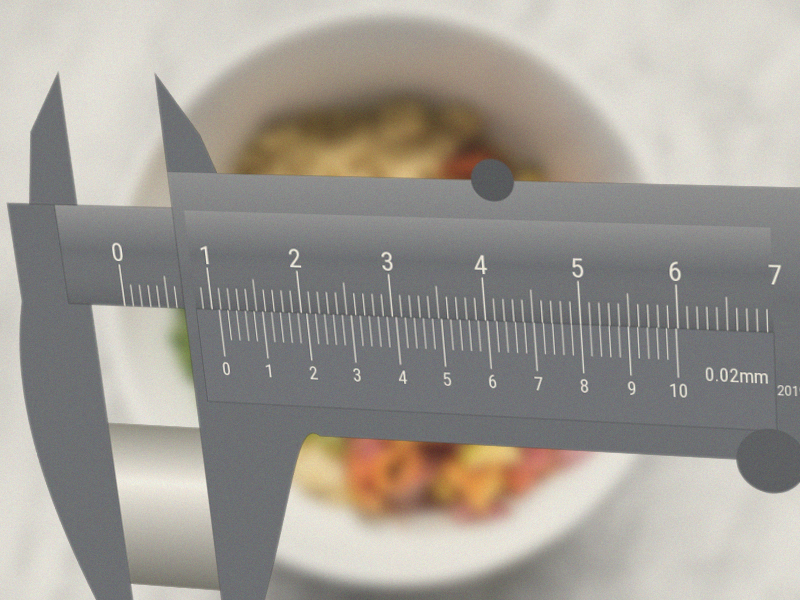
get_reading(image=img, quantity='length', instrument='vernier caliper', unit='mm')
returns 10.8 mm
